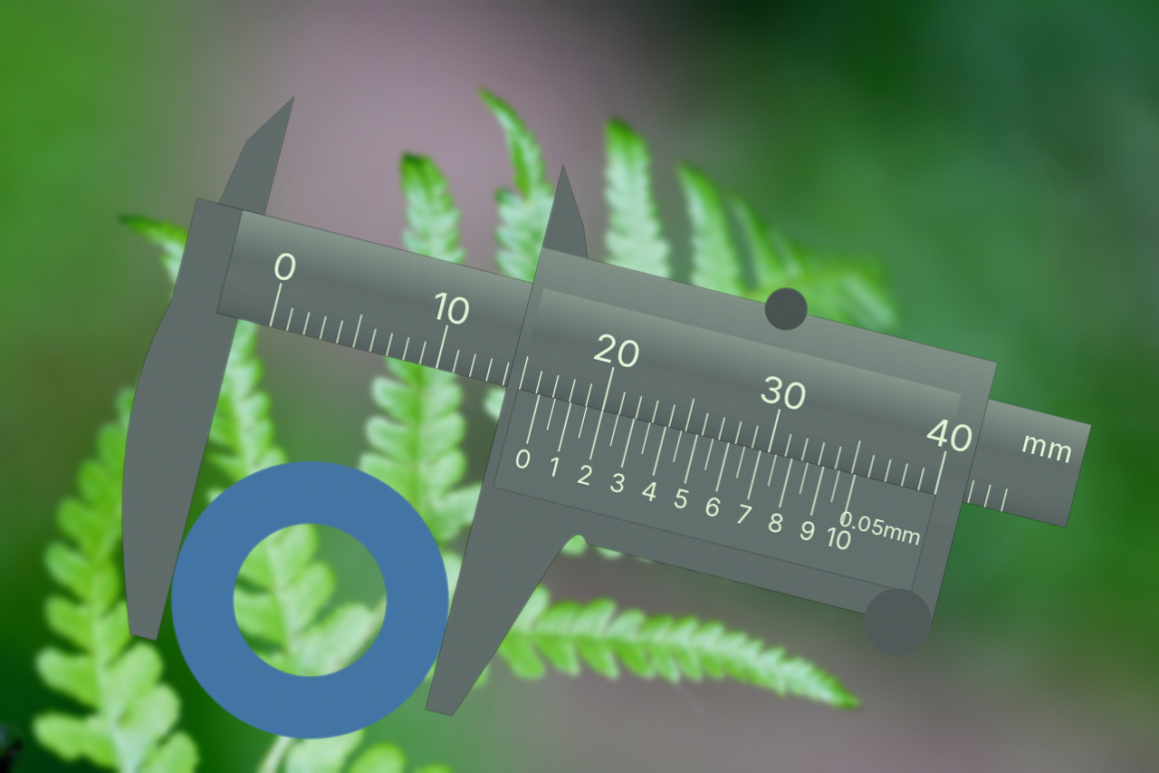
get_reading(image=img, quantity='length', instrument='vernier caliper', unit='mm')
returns 16.2 mm
